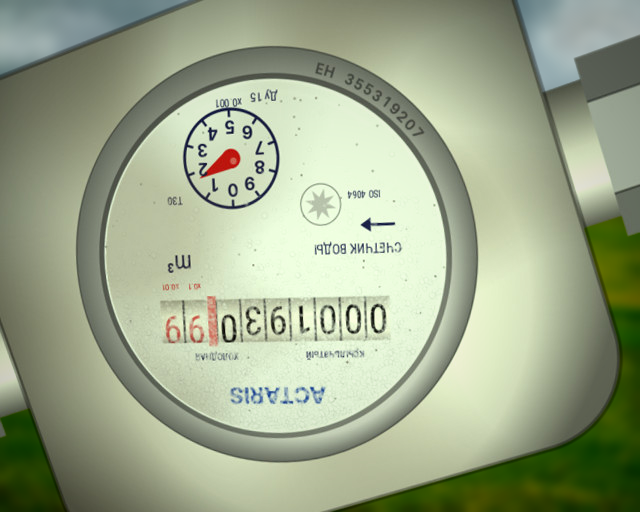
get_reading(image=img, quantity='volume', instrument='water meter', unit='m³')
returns 1930.991 m³
